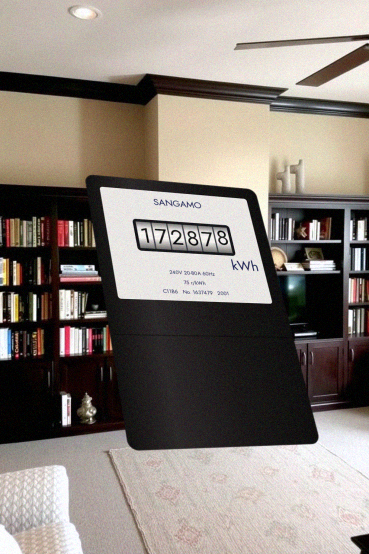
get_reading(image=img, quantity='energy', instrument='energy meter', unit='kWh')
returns 172878 kWh
